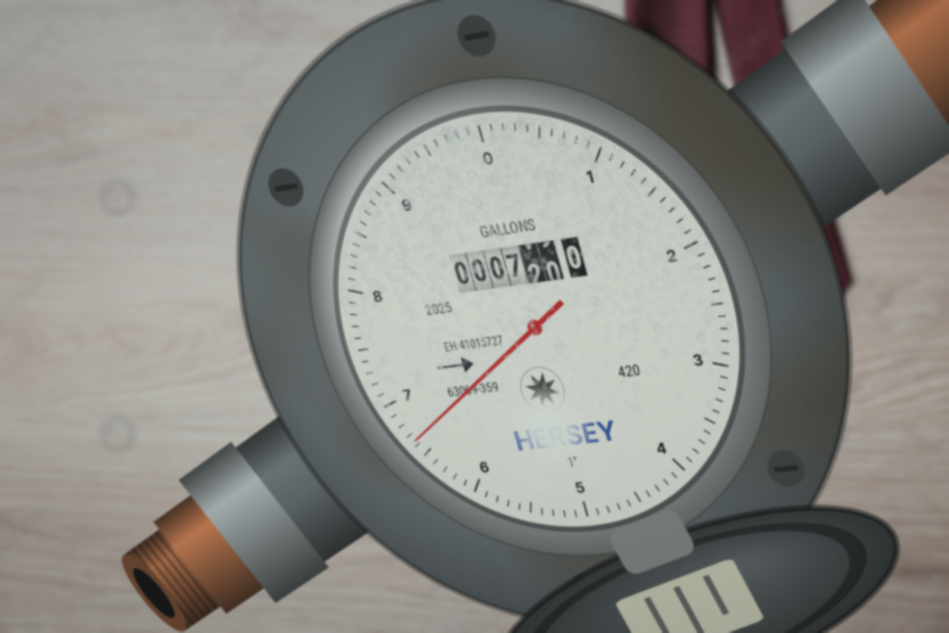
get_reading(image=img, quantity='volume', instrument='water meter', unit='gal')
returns 7196.6 gal
